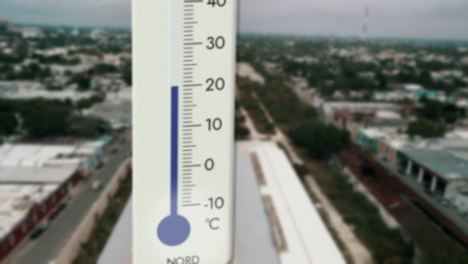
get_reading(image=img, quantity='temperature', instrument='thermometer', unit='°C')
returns 20 °C
